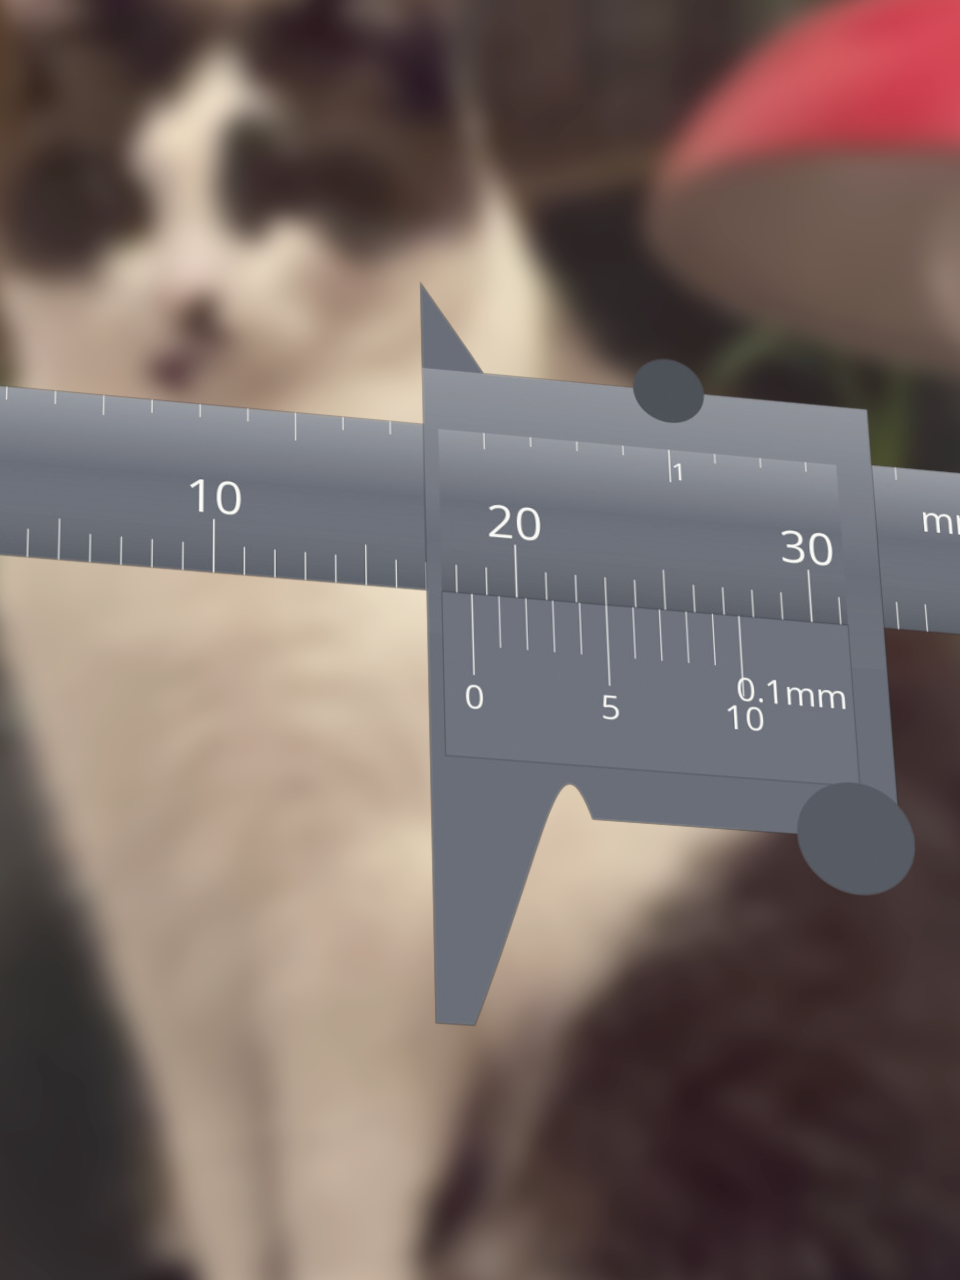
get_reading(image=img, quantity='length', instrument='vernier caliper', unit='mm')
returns 18.5 mm
